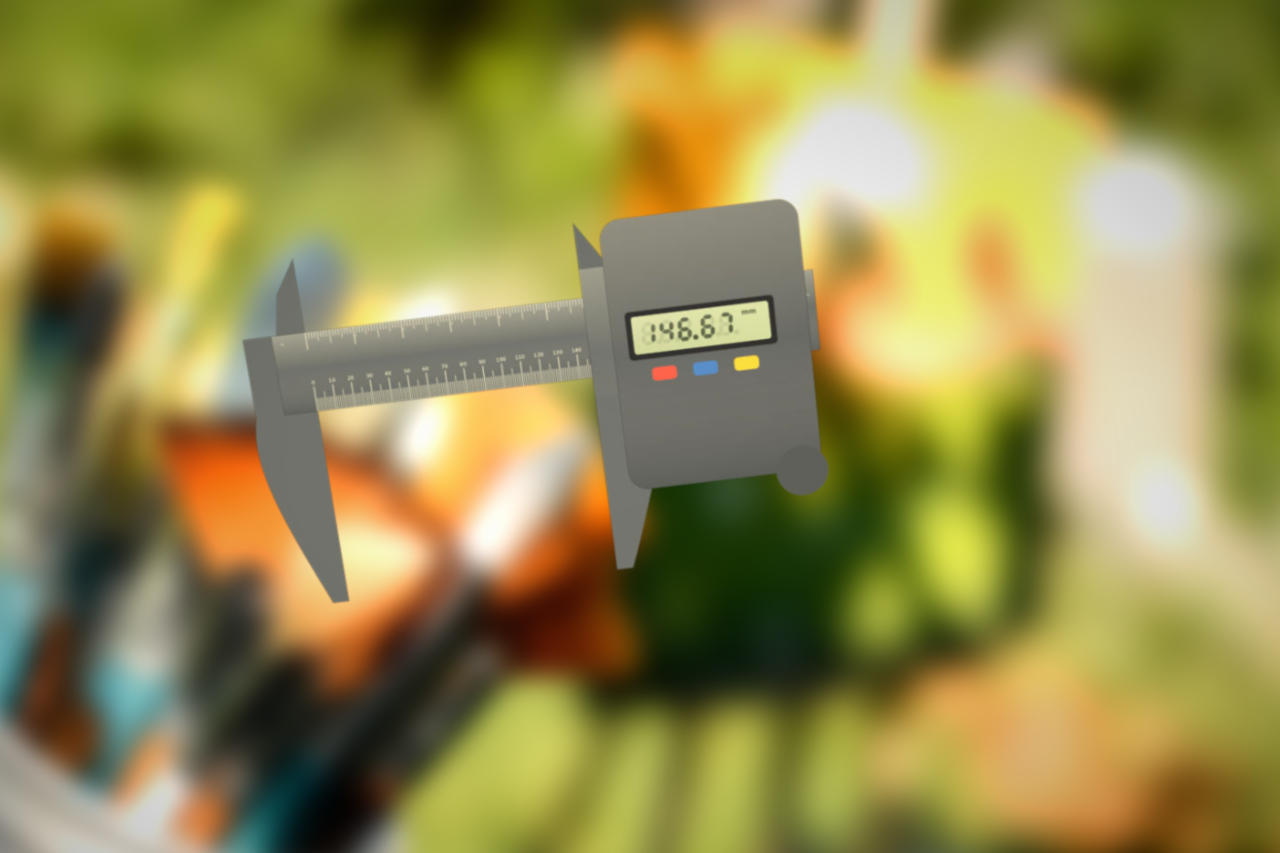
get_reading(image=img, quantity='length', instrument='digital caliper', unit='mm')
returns 146.67 mm
